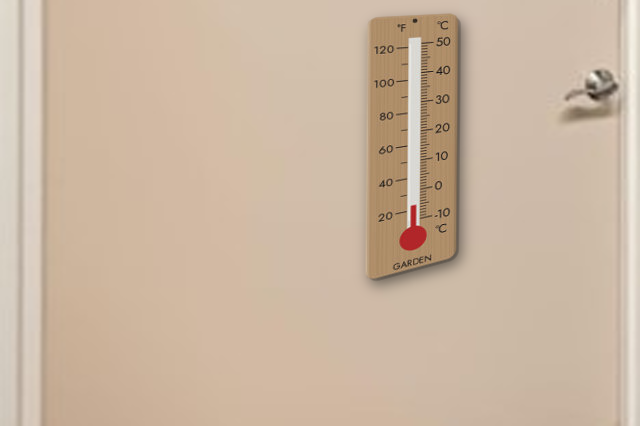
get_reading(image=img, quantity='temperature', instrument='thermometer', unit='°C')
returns -5 °C
